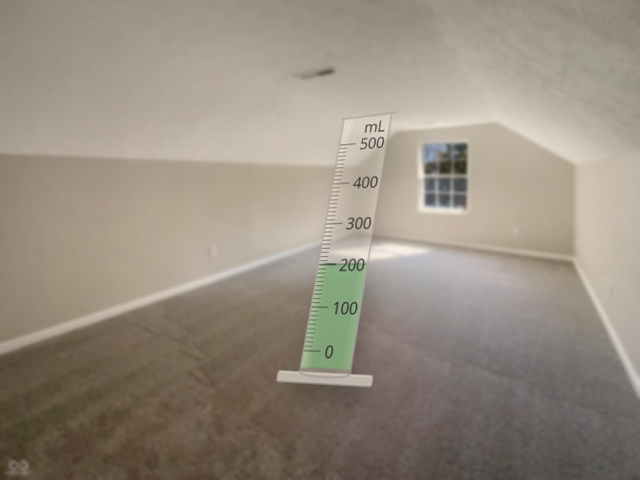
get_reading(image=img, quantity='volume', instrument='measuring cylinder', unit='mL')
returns 200 mL
